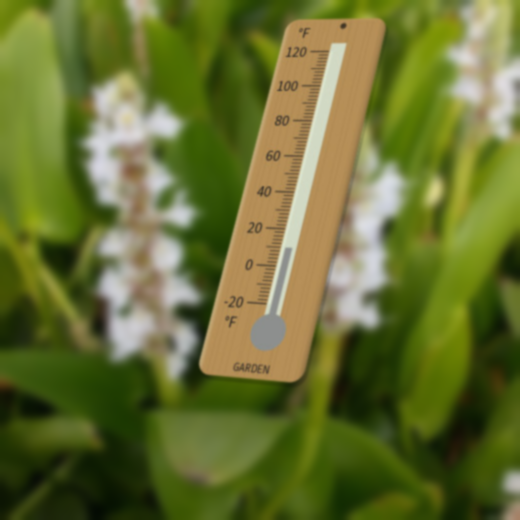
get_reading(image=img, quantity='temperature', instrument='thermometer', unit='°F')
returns 10 °F
